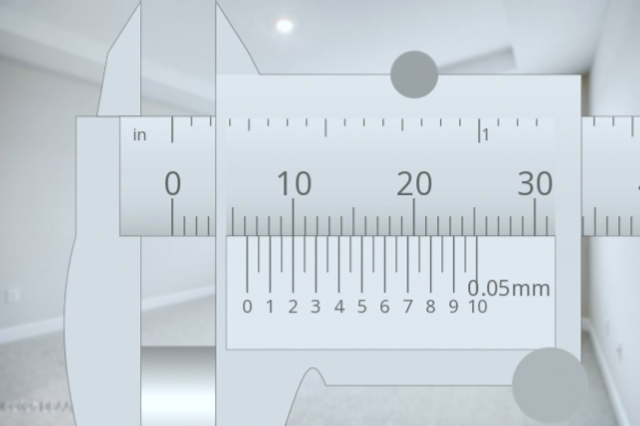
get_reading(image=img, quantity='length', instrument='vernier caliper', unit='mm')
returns 6.2 mm
